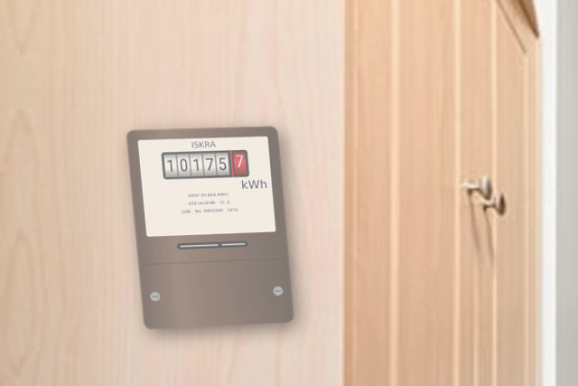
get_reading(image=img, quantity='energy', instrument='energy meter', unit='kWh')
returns 10175.7 kWh
